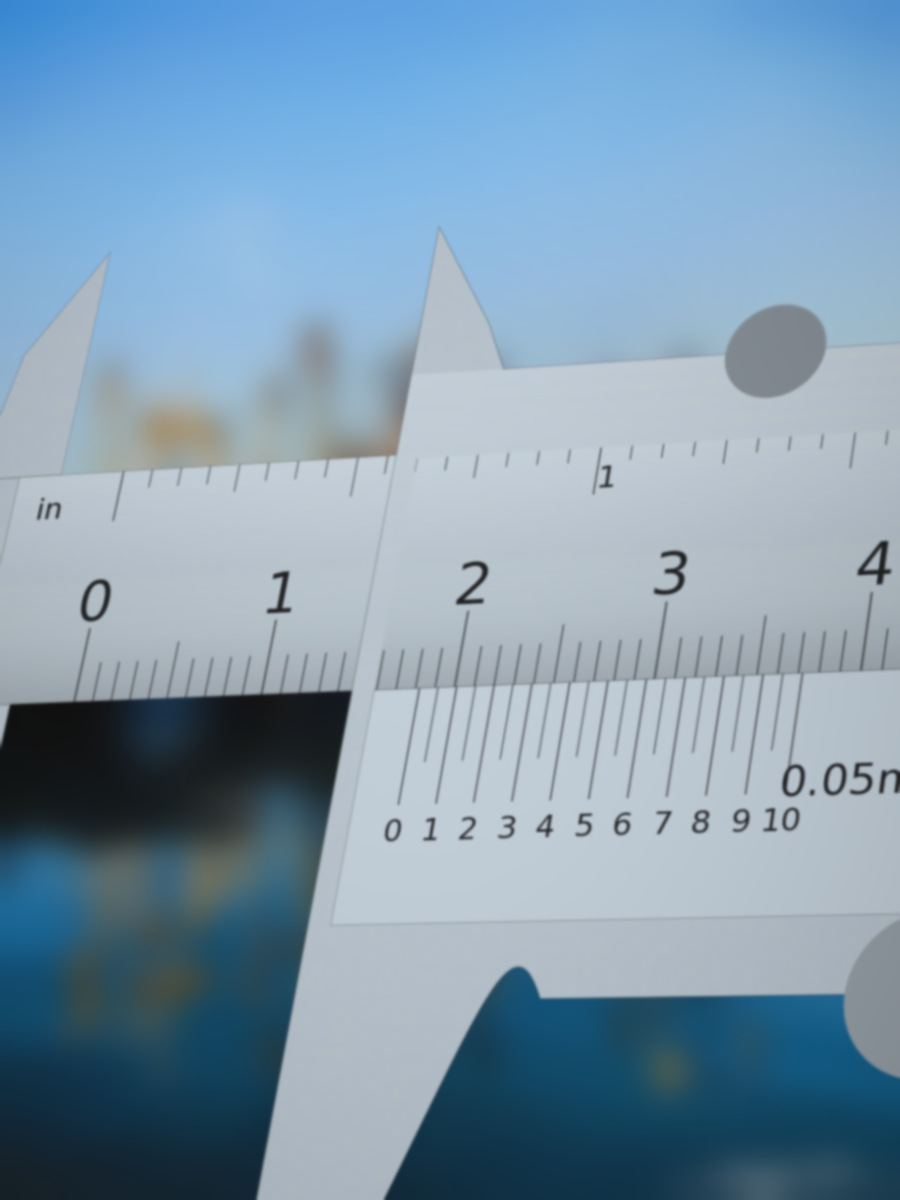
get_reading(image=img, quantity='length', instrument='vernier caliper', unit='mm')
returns 18.2 mm
